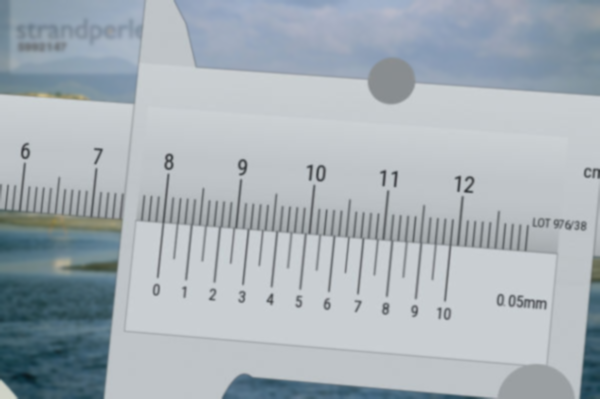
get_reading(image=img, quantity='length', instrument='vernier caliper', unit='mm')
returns 80.0 mm
